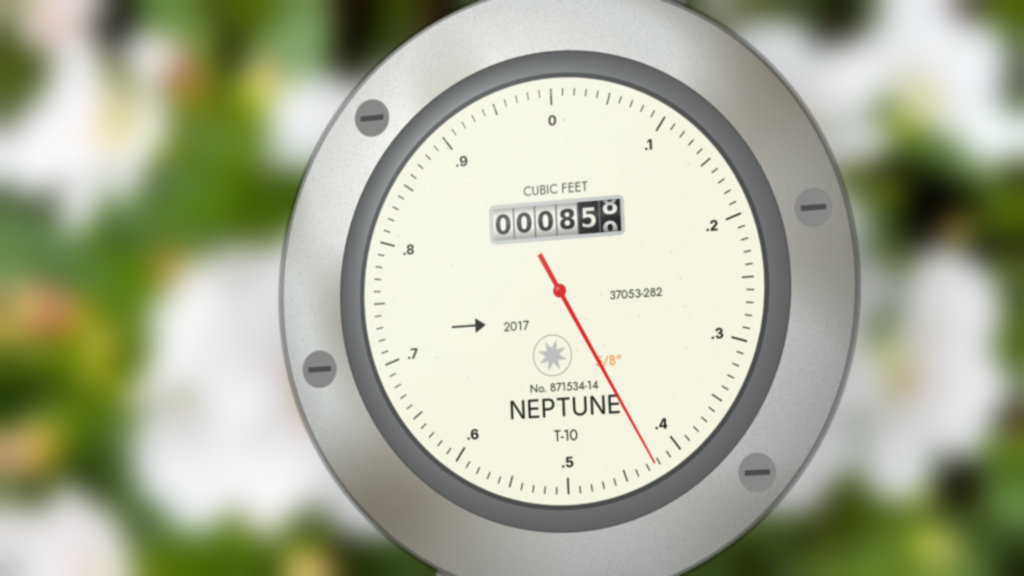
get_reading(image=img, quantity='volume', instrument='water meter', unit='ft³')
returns 858.42 ft³
